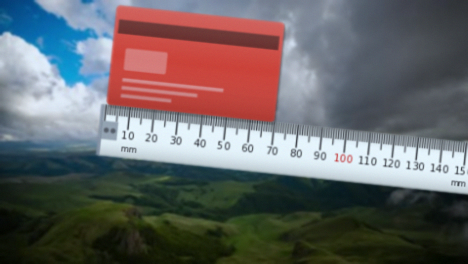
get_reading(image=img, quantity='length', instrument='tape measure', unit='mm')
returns 70 mm
